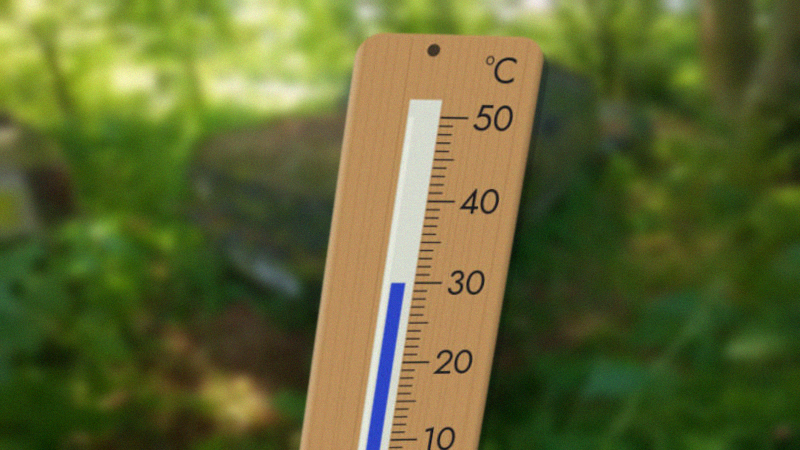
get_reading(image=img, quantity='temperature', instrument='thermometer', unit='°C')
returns 30 °C
